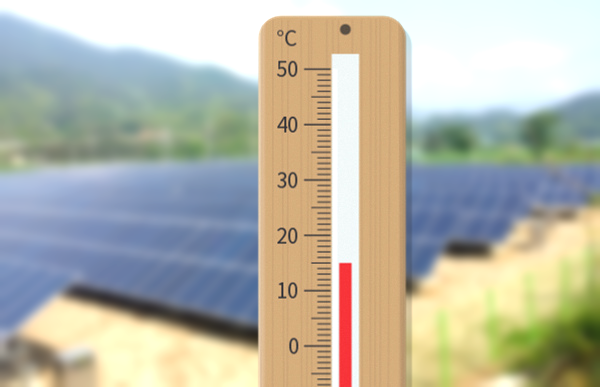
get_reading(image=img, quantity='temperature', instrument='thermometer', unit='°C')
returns 15 °C
